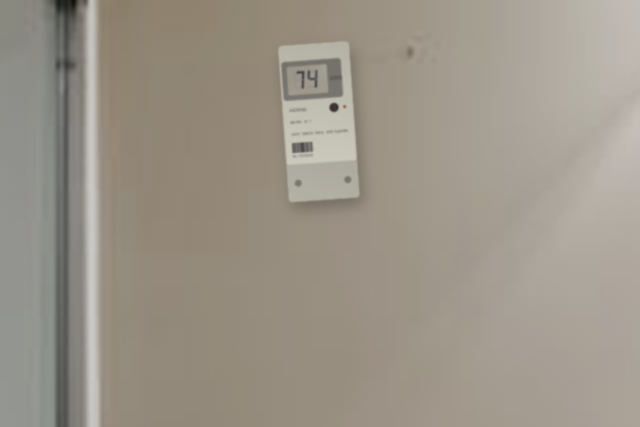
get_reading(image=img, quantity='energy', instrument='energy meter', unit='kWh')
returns 74 kWh
